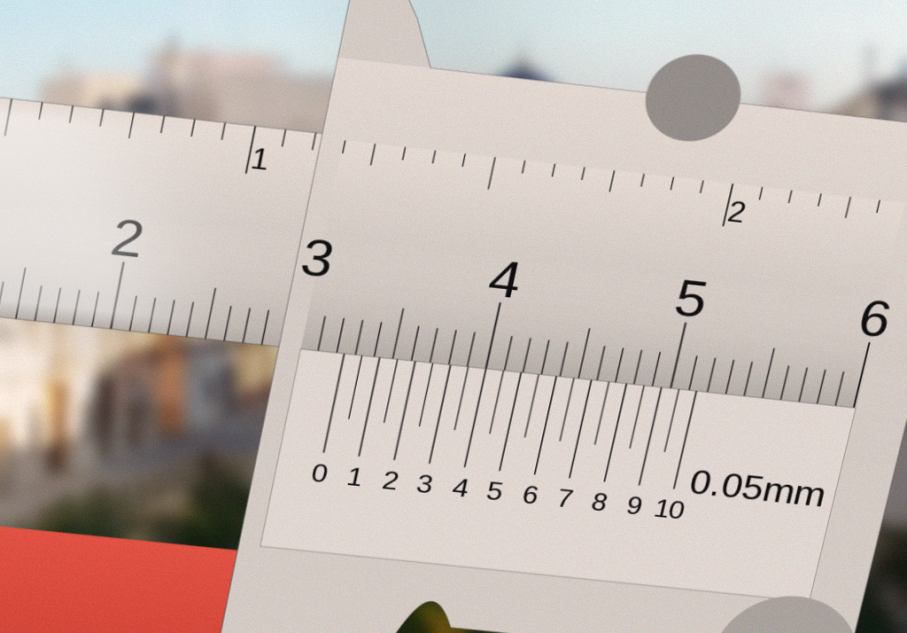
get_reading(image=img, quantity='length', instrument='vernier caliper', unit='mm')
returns 32.4 mm
